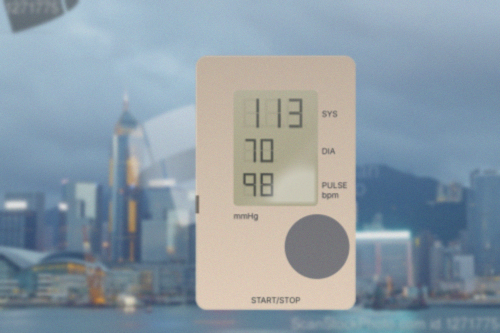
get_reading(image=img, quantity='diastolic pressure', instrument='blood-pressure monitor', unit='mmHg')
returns 70 mmHg
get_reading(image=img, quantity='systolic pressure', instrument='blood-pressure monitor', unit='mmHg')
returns 113 mmHg
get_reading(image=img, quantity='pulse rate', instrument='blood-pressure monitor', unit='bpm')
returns 98 bpm
